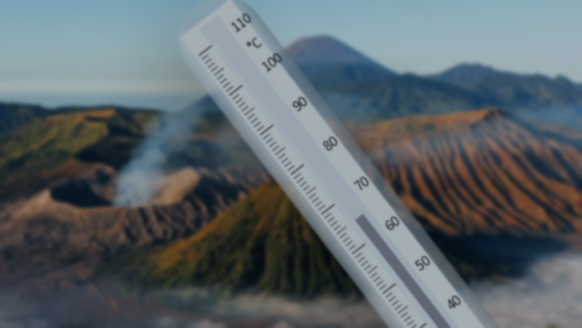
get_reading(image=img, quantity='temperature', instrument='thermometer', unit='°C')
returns 65 °C
